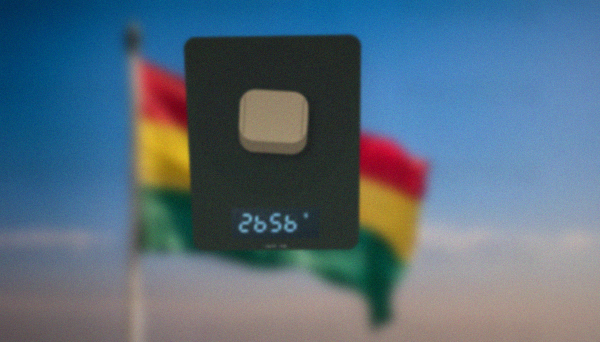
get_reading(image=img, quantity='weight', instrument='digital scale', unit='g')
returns 2656 g
